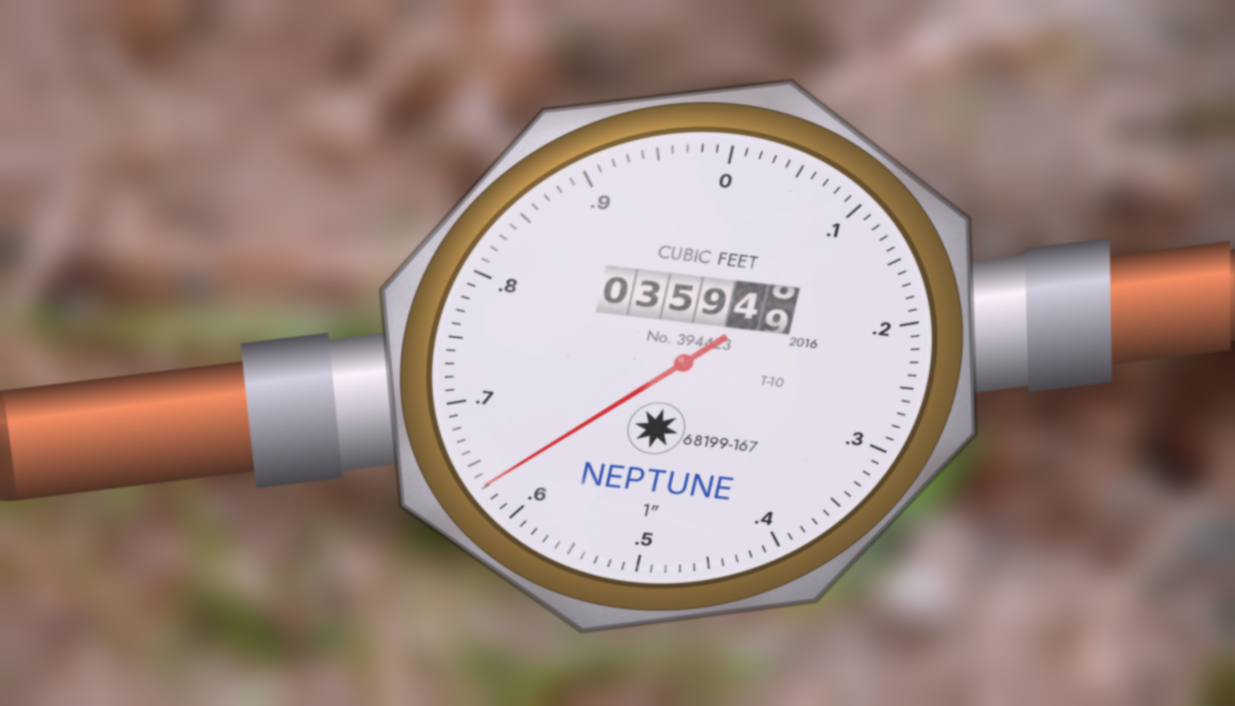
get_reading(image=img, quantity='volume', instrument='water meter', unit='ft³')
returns 35948.63 ft³
